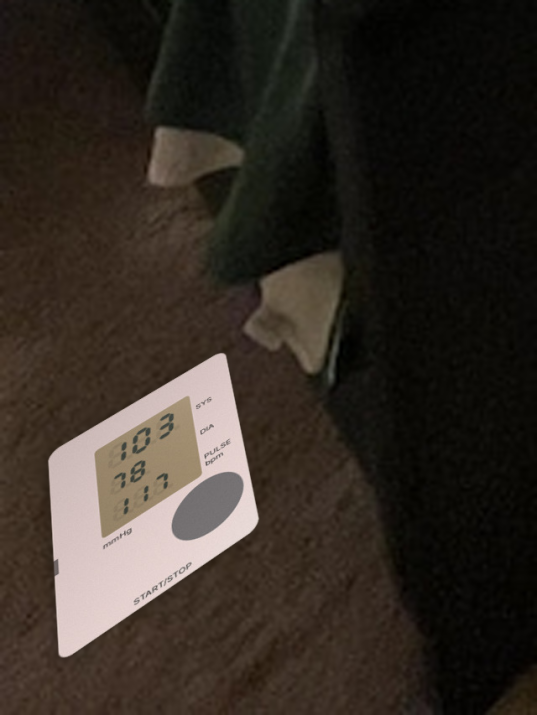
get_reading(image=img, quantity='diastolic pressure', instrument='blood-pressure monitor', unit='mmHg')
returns 78 mmHg
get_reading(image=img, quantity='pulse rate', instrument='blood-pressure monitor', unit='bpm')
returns 117 bpm
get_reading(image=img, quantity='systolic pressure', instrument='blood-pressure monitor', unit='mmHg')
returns 103 mmHg
